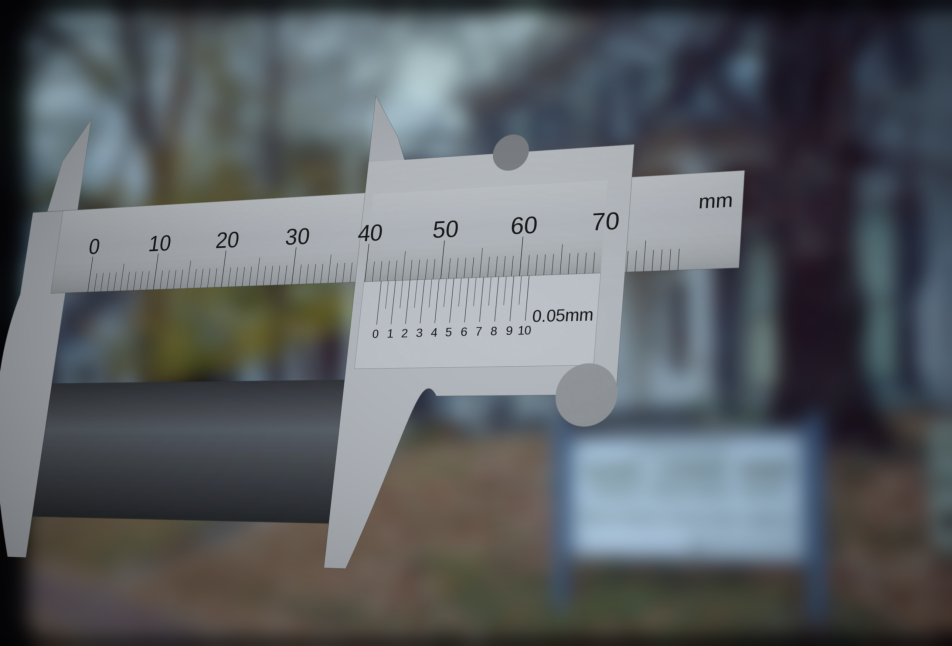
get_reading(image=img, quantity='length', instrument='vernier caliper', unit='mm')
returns 42.2 mm
